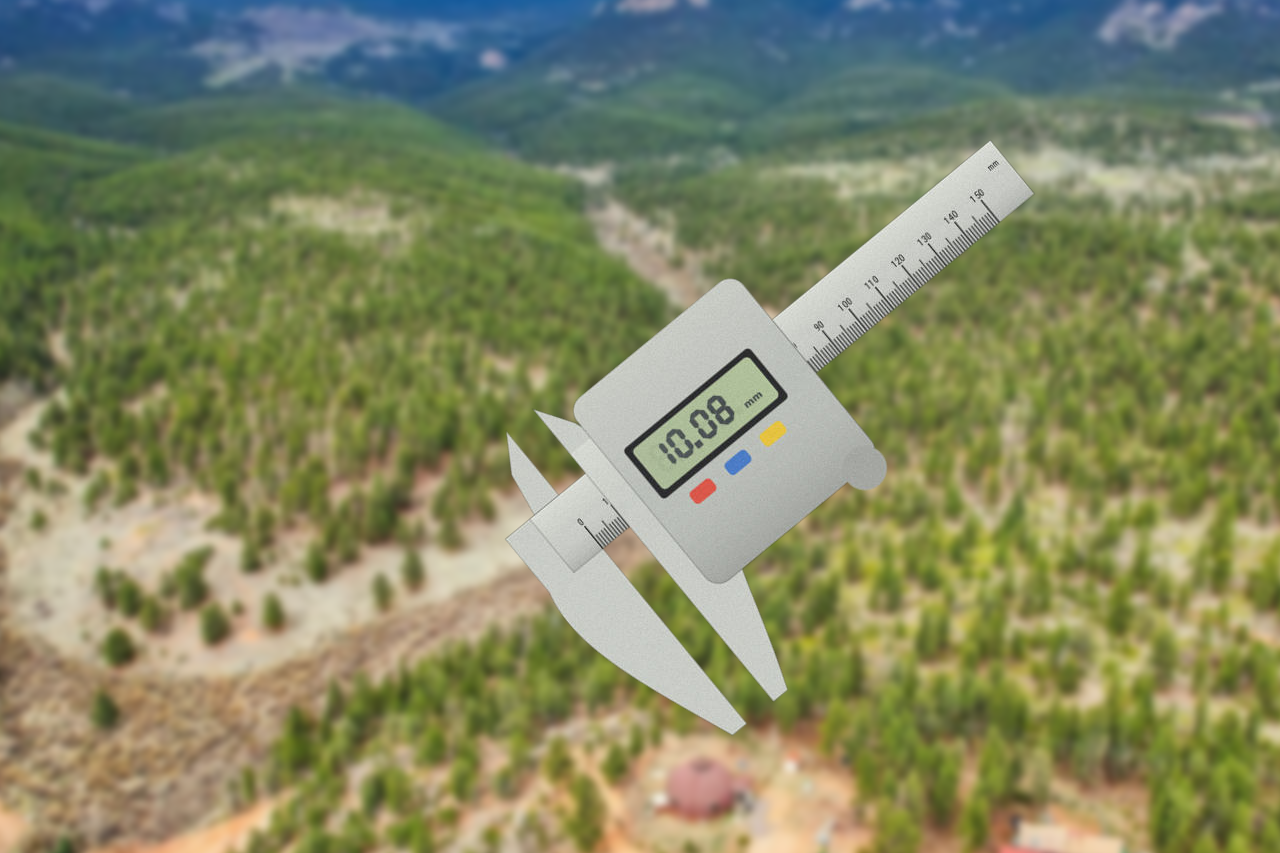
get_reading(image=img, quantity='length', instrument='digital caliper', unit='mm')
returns 10.08 mm
